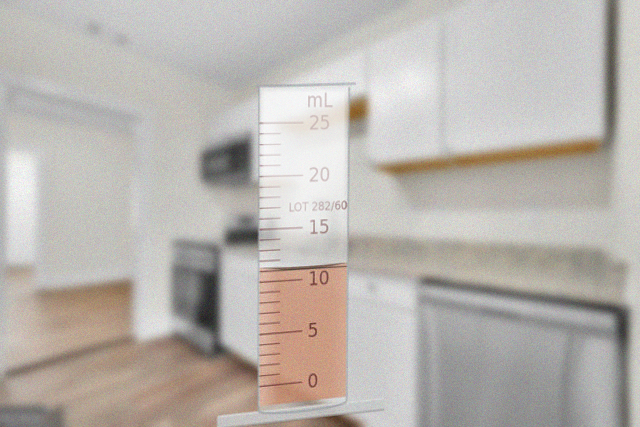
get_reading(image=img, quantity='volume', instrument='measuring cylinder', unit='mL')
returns 11 mL
